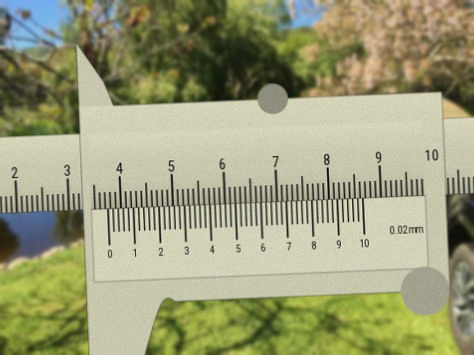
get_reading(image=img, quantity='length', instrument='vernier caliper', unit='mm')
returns 37.5 mm
